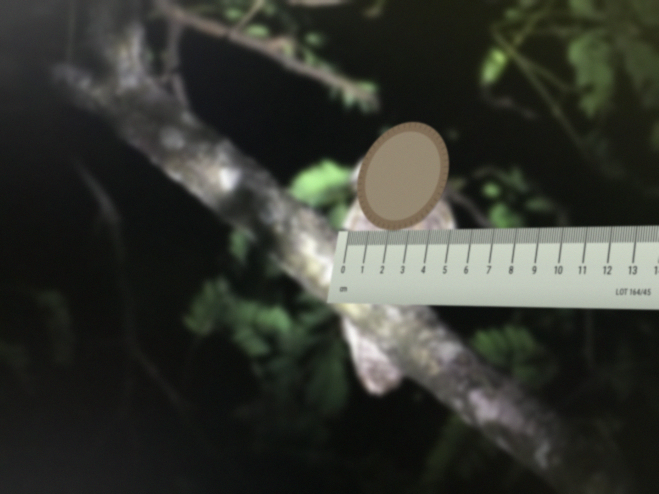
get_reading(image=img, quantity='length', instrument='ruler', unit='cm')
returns 4.5 cm
